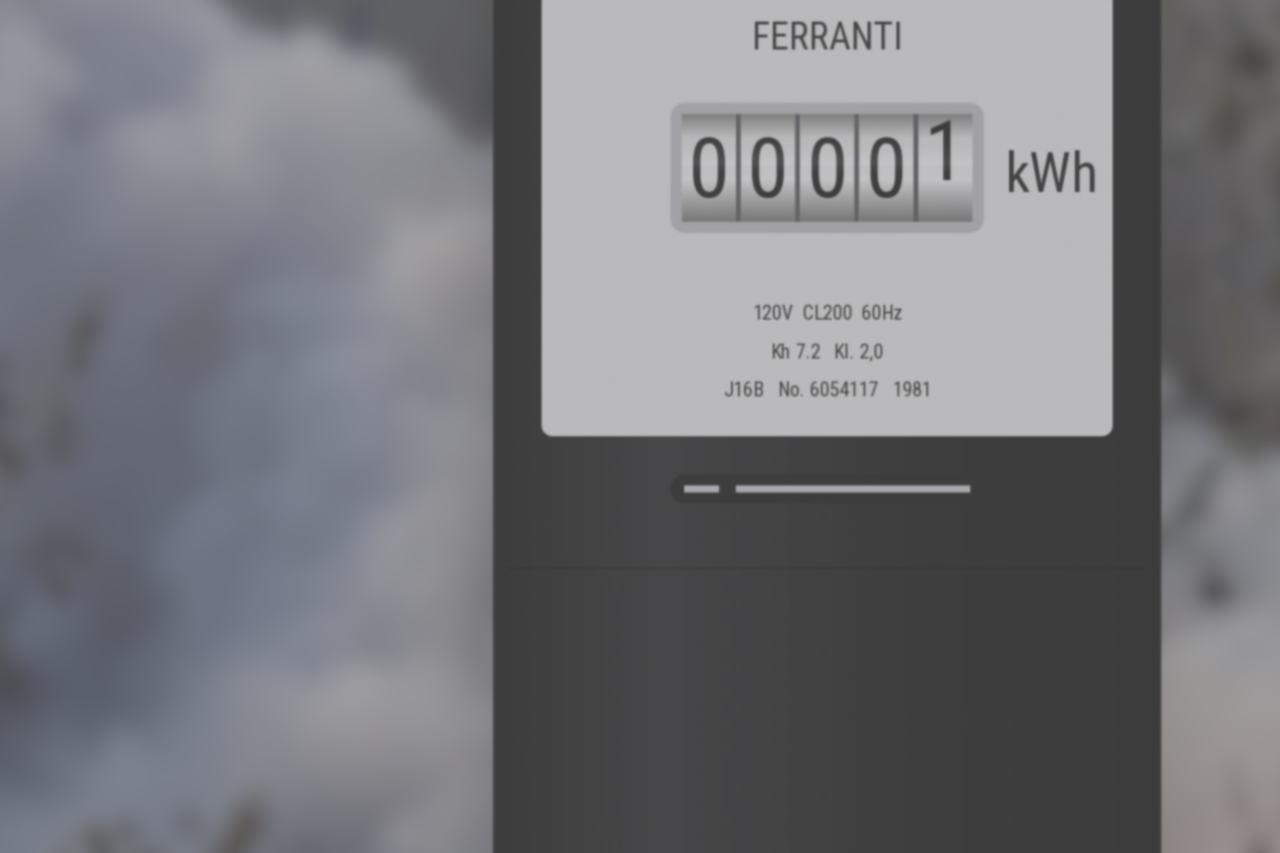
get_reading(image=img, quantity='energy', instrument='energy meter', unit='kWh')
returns 1 kWh
